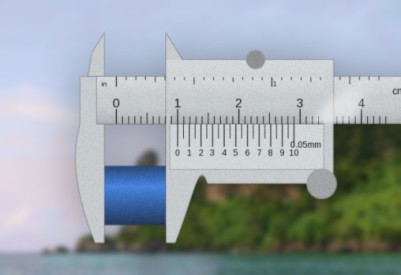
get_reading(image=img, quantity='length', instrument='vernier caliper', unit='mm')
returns 10.0 mm
